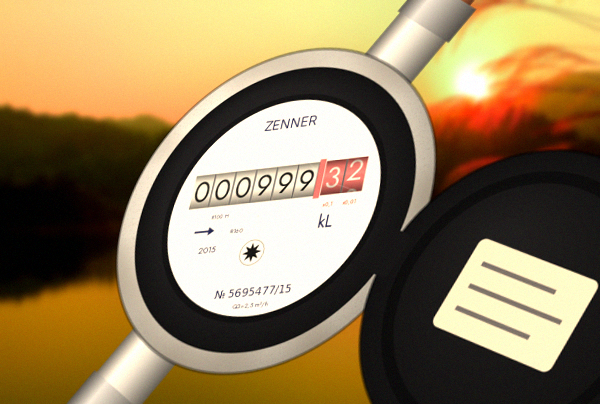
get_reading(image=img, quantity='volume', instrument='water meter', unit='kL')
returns 999.32 kL
